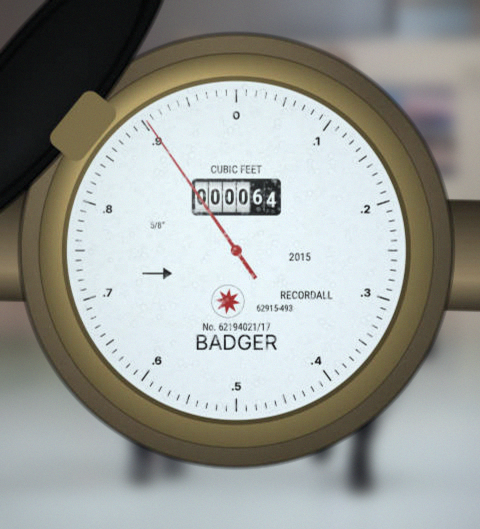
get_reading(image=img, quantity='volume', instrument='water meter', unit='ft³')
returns 63.90 ft³
